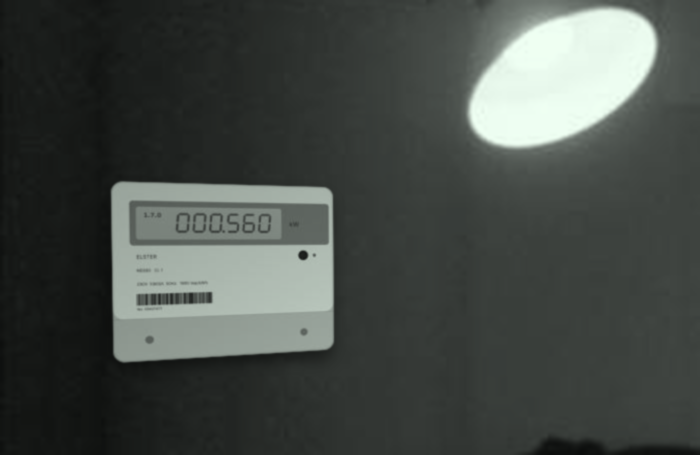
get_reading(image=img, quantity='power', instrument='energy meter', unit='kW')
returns 0.560 kW
